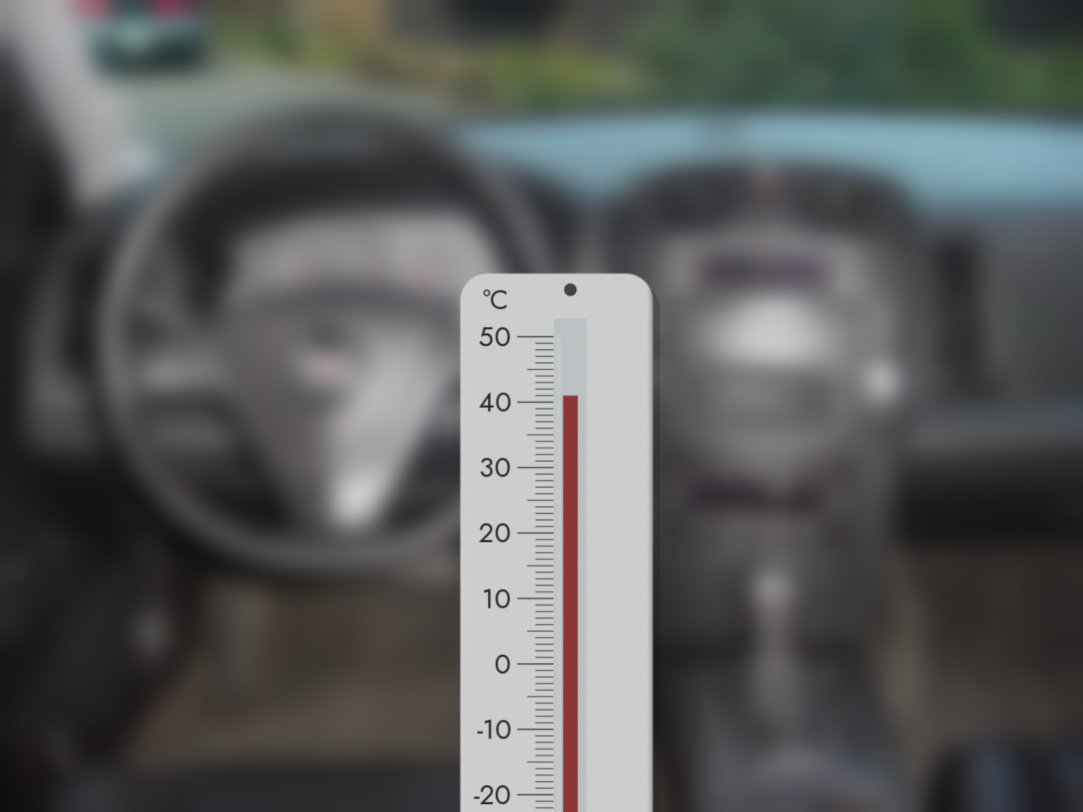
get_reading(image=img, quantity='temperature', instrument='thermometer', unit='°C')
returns 41 °C
